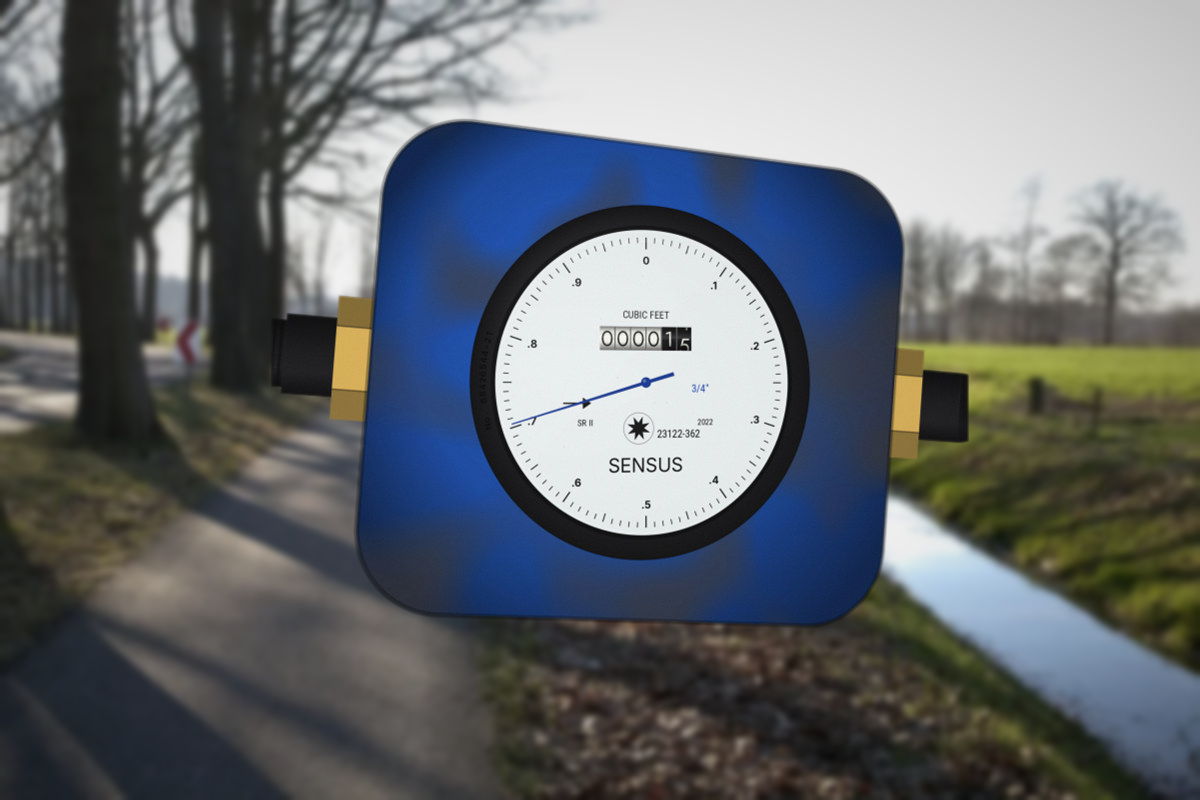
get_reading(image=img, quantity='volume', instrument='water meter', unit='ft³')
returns 14.70 ft³
